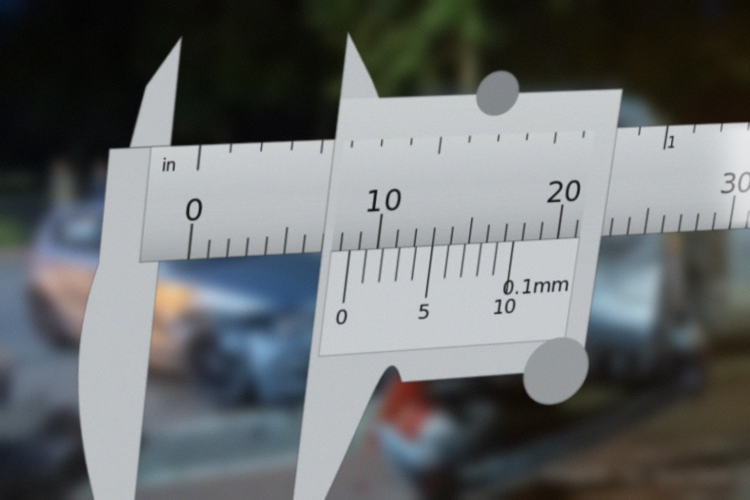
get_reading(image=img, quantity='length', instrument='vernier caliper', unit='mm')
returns 8.5 mm
